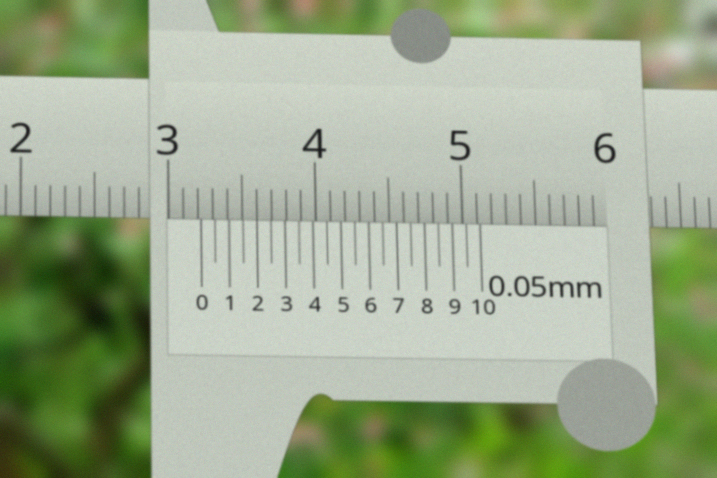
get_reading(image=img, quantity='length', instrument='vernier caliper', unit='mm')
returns 32.2 mm
